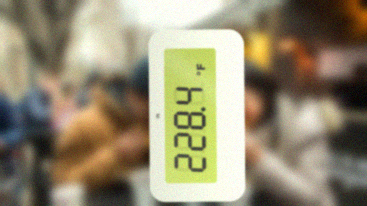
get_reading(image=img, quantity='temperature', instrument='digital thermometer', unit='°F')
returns 228.4 °F
